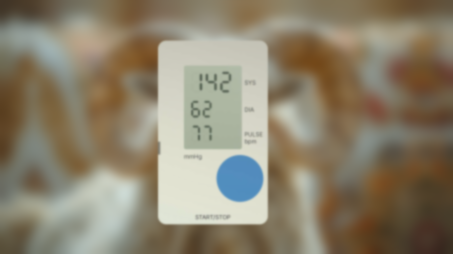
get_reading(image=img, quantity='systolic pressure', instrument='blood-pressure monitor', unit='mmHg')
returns 142 mmHg
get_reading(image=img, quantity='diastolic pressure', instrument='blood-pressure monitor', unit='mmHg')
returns 62 mmHg
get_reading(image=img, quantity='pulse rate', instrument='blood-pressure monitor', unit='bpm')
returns 77 bpm
